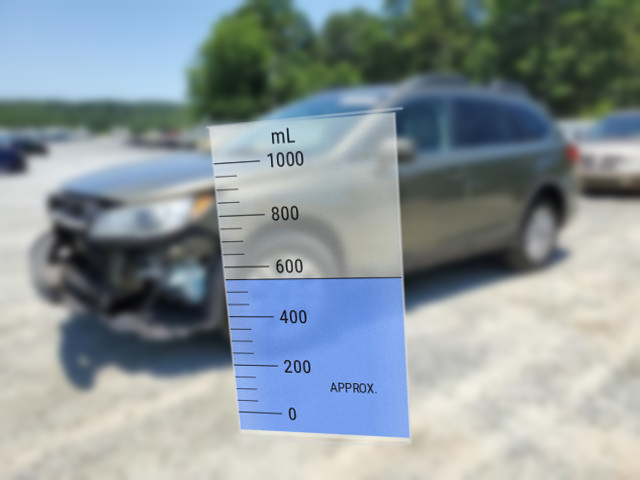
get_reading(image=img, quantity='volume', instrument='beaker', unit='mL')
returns 550 mL
